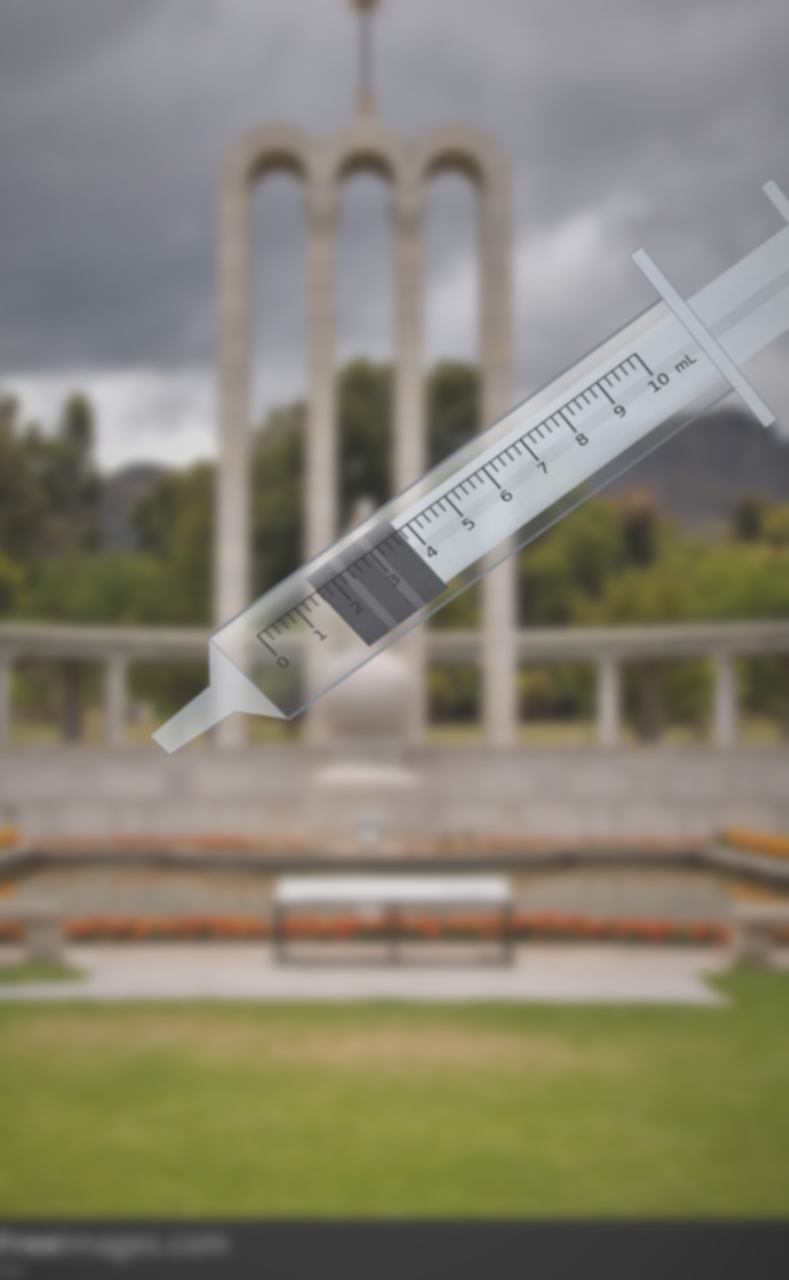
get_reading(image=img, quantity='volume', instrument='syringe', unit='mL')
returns 1.6 mL
